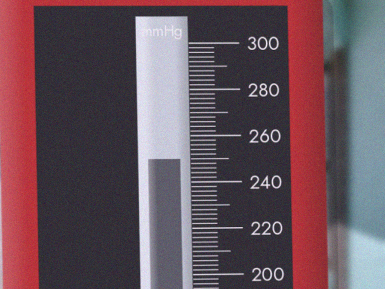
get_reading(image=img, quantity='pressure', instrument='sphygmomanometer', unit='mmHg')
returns 250 mmHg
